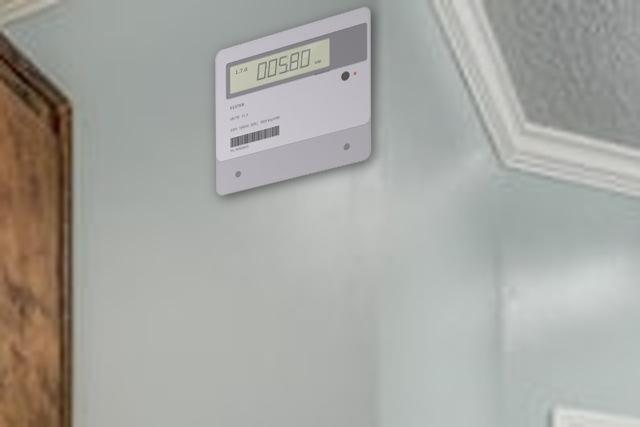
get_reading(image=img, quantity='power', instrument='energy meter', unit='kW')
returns 5.80 kW
